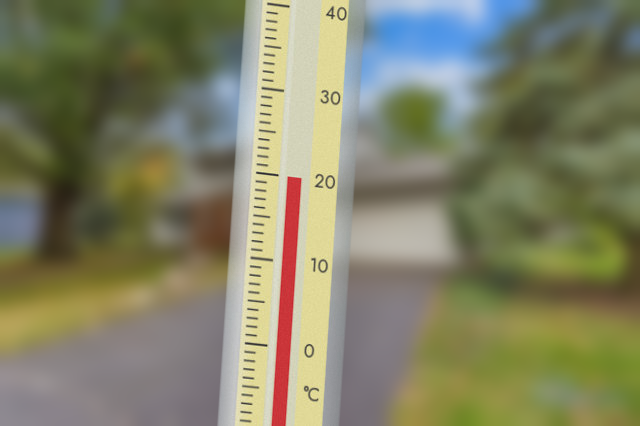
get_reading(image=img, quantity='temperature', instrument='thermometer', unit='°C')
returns 20 °C
